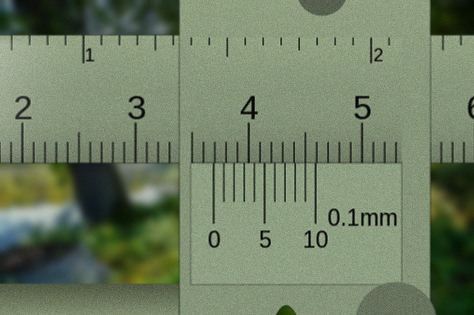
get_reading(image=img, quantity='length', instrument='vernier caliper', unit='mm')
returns 36.9 mm
